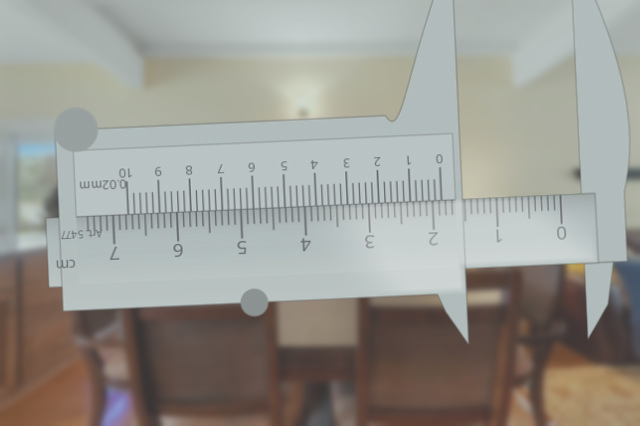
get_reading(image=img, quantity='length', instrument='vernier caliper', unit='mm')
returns 18.6 mm
